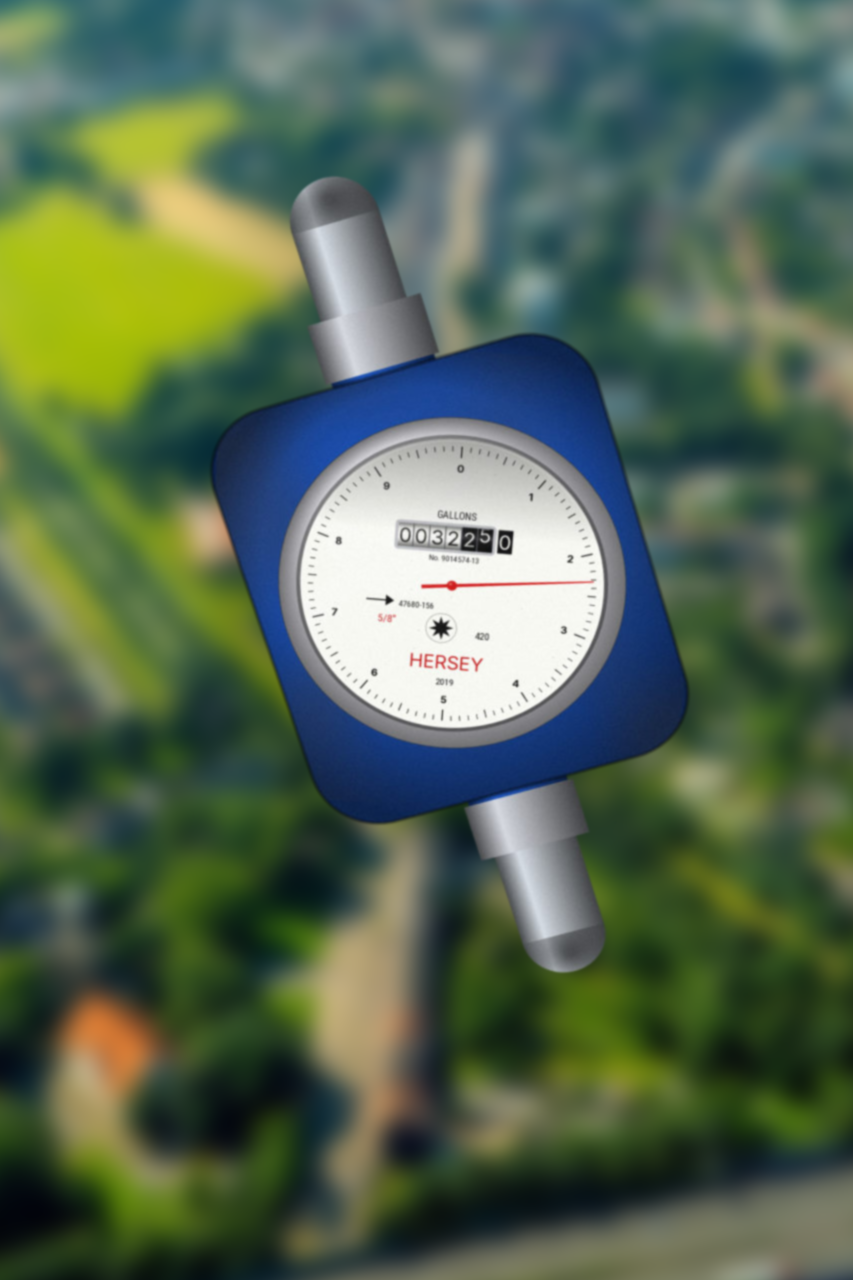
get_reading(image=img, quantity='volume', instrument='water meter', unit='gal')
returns 32252.3 gal
